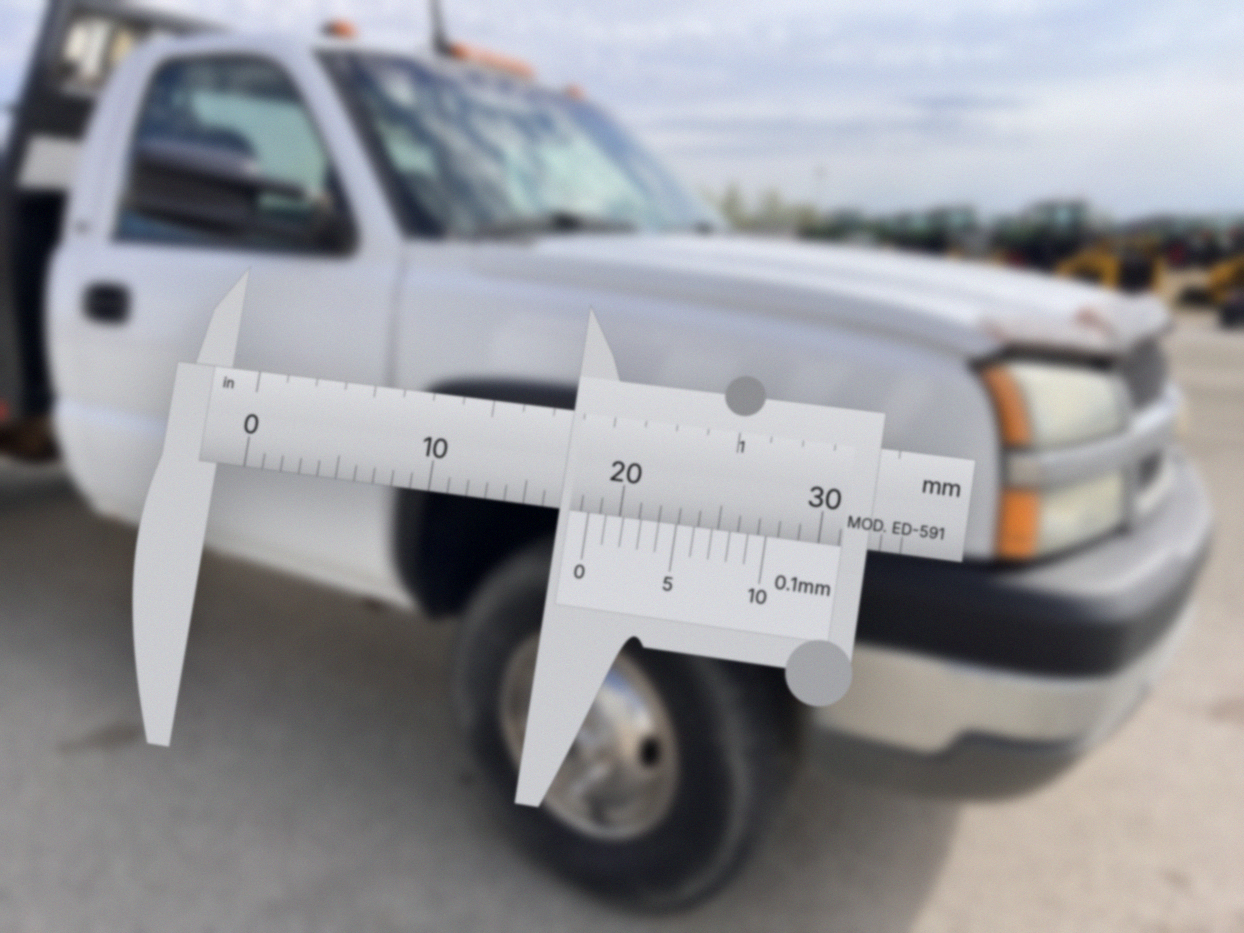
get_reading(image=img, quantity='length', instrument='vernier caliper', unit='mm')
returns 18.4 mm
